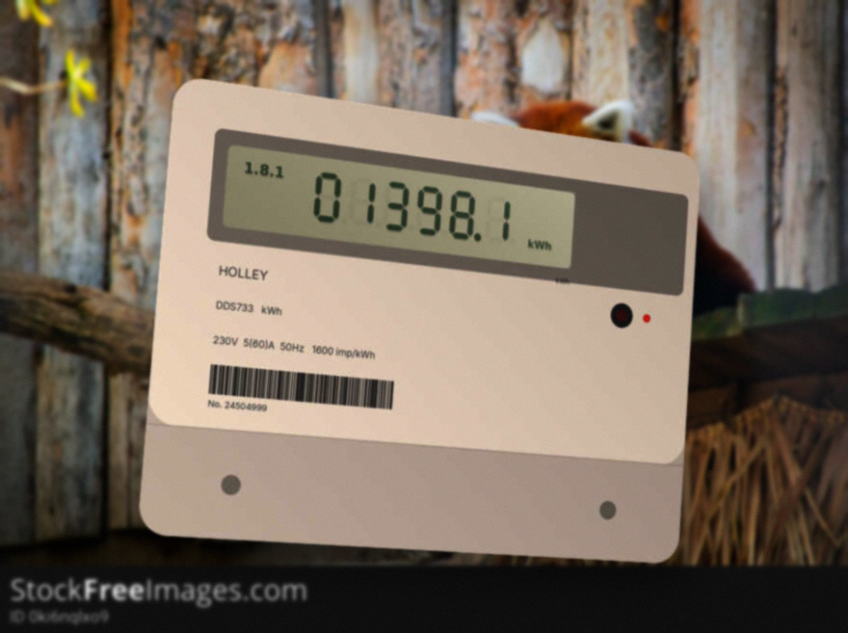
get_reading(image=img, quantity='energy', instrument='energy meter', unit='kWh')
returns 1398.1 kWh
